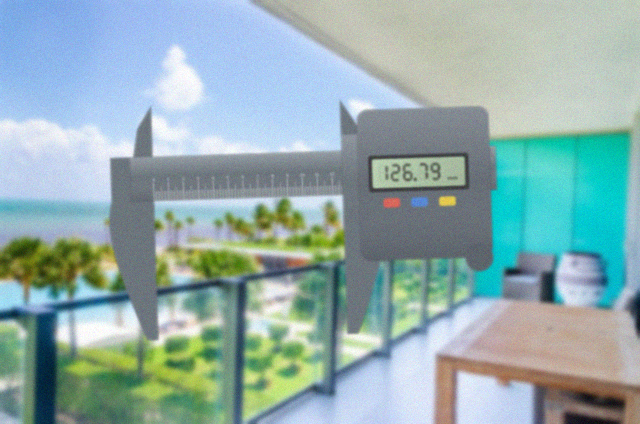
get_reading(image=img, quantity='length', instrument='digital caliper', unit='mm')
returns 126.79 mm
